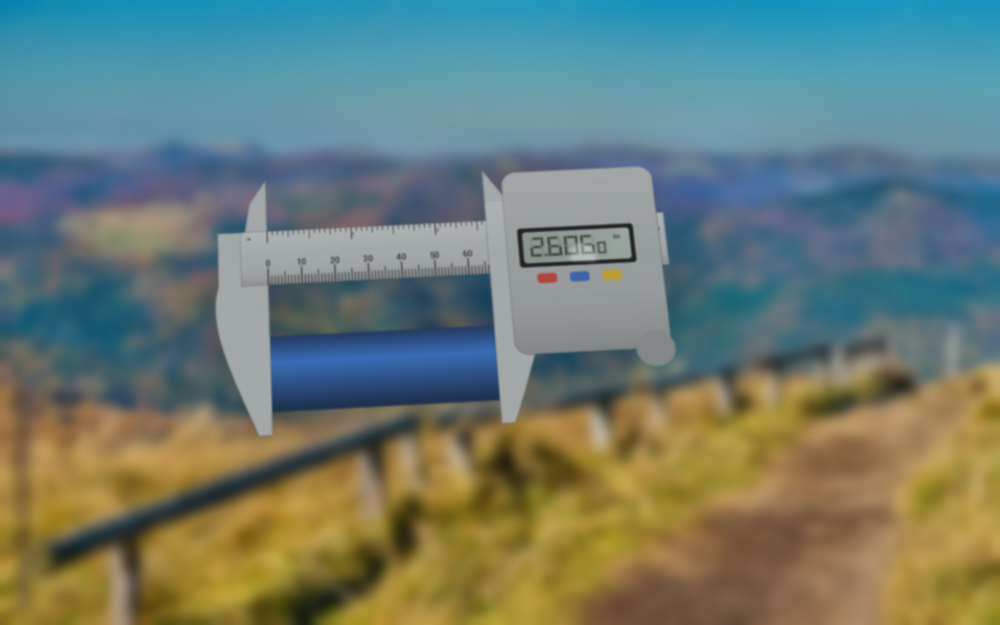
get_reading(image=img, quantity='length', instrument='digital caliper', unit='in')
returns 2.6060 in
